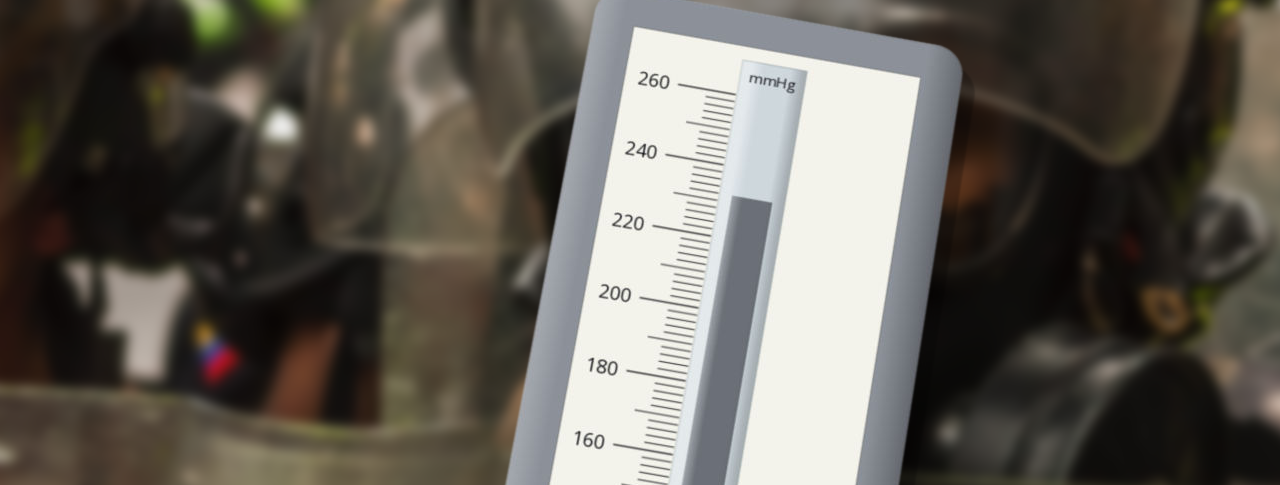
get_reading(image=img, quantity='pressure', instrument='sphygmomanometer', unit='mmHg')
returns 232 mmHg
